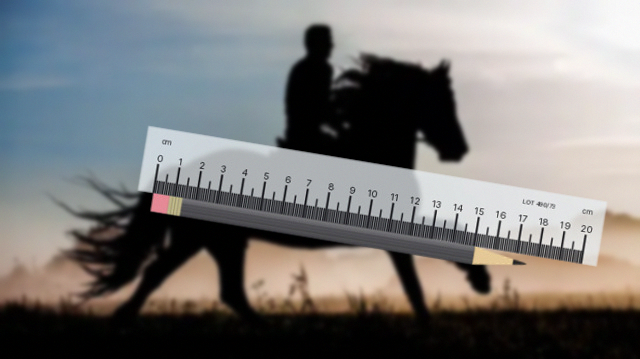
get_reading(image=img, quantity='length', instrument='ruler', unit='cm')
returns 17.5 cm
